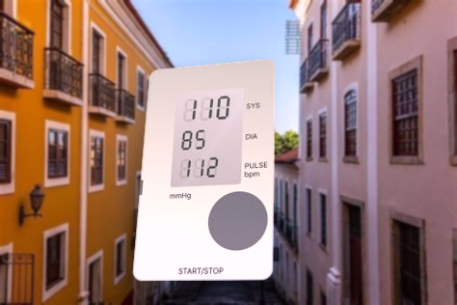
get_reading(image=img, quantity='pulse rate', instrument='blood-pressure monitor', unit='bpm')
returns 112 bpm
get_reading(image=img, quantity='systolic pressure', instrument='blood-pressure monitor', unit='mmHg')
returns 110 mmHg
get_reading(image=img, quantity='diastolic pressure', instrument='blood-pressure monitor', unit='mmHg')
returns 85 mmHg
